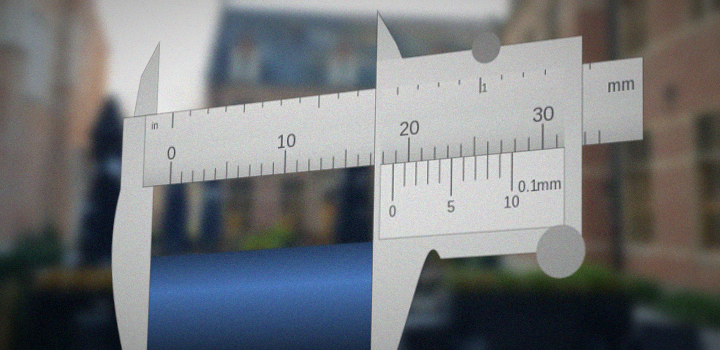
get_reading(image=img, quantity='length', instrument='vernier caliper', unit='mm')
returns 18.8 mm
